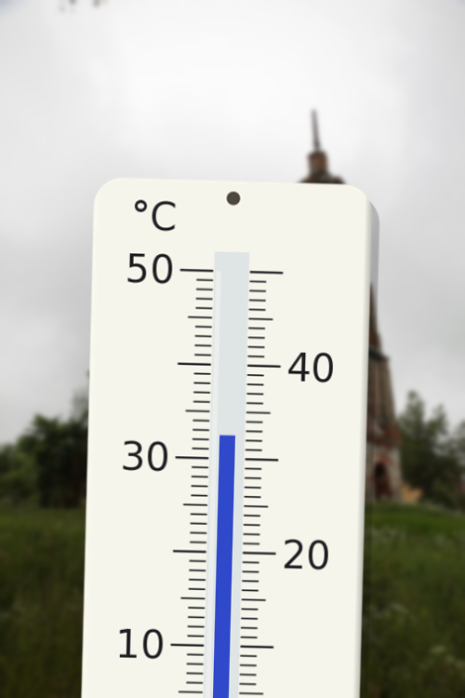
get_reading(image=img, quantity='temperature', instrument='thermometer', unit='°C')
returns 32.5 °C
